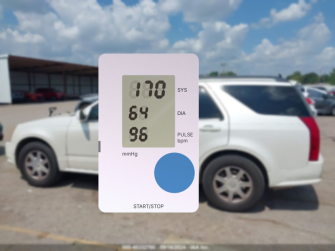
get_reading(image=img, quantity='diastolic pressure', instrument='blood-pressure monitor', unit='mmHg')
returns 64 mmHg
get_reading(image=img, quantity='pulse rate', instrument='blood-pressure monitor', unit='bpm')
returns 96 bpm
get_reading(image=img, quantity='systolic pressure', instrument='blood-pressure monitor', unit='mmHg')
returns 170 mmHg
